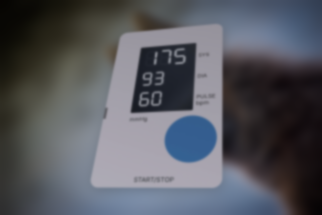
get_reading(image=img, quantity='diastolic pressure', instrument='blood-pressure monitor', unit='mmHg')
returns 93 mmHg
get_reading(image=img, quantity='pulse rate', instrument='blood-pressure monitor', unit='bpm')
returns 60 bpm
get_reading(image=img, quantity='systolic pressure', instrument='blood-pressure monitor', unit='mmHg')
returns 175 mmHg
